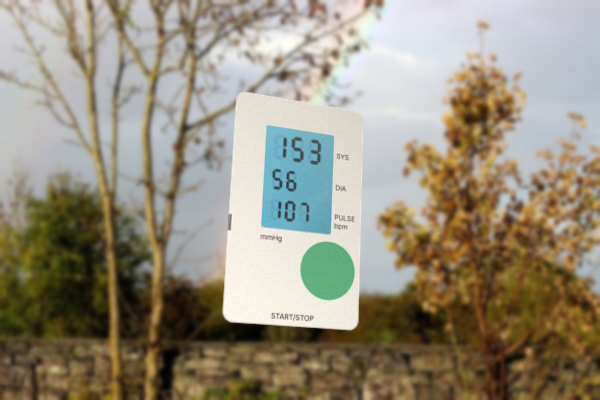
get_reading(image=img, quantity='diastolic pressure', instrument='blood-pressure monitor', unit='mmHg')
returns 56 mmHg
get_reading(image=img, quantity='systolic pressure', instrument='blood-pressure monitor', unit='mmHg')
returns 153 mmHg
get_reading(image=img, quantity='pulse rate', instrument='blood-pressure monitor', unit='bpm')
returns 107 bpm
